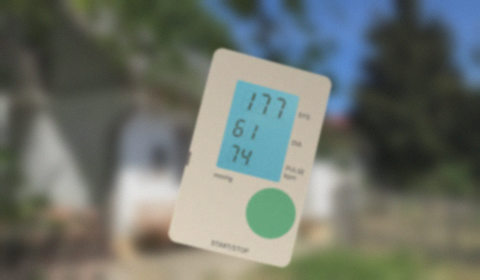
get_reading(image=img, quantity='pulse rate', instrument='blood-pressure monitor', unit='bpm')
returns 74 bpm
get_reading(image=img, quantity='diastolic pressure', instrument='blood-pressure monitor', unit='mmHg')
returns 61 mmHg
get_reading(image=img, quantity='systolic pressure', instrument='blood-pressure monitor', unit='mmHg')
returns 177 mmHg
